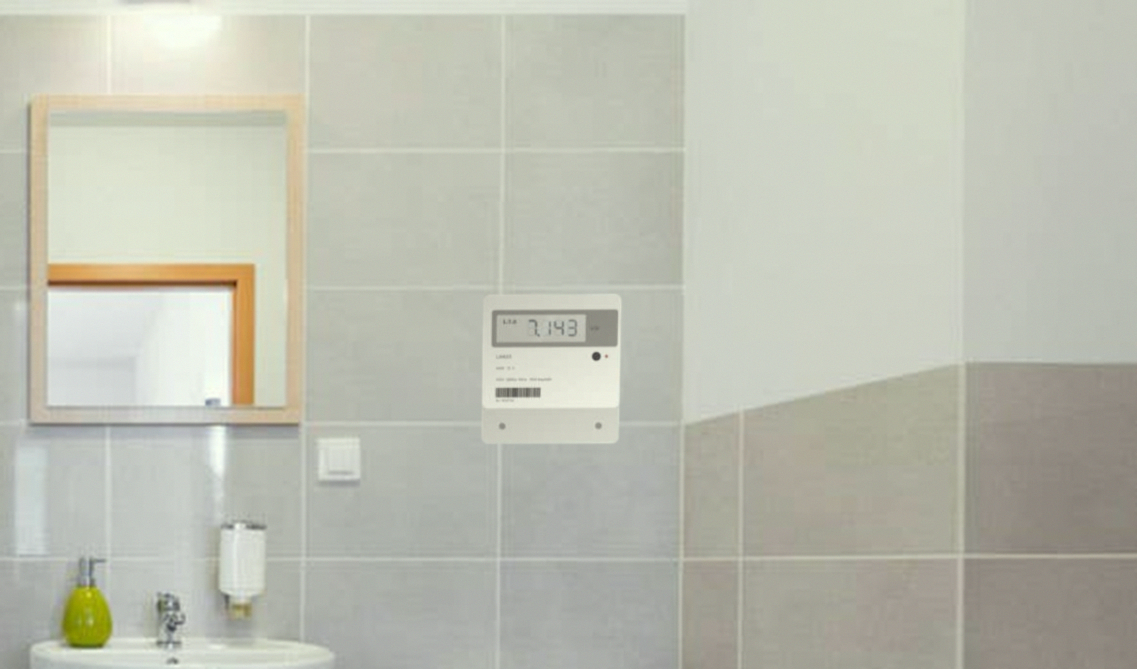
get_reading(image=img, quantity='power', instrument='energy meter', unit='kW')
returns 7.143 kW
